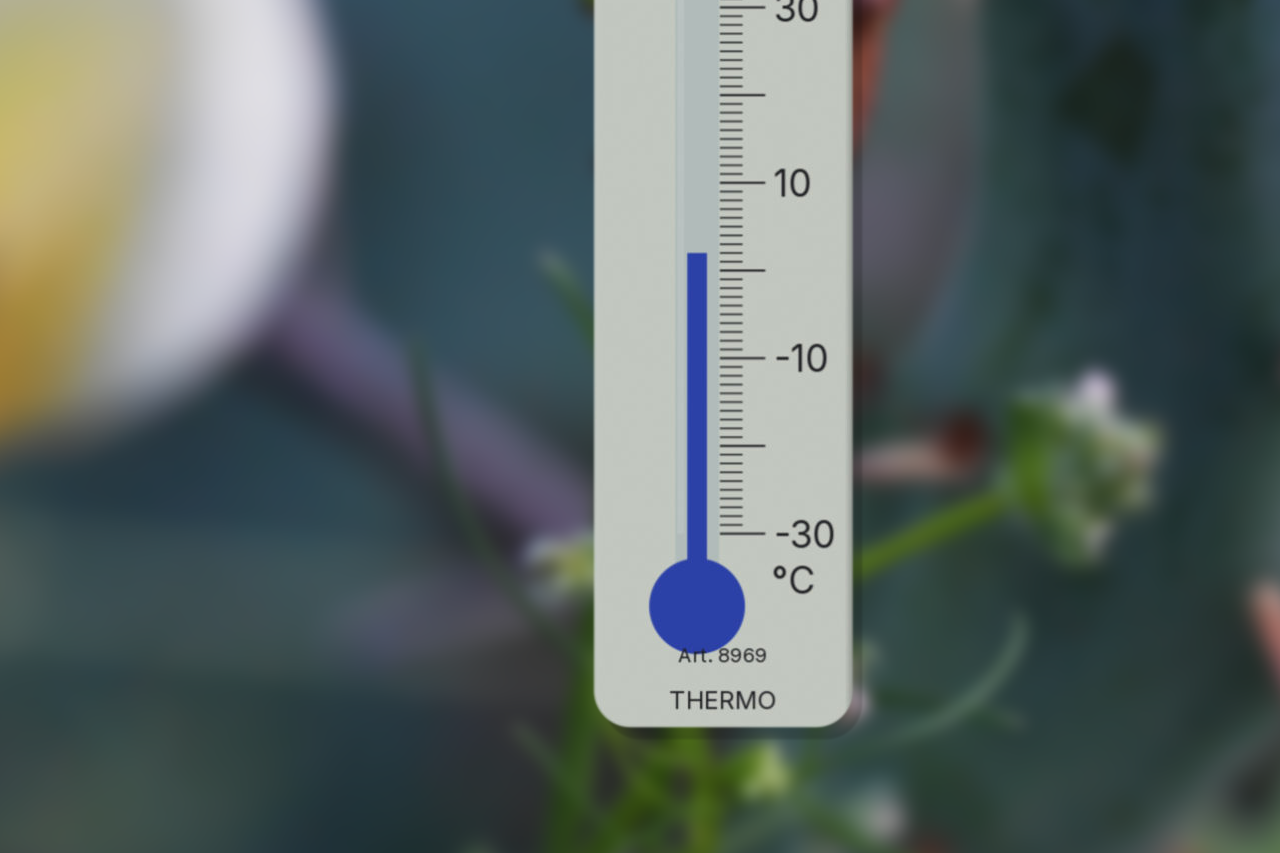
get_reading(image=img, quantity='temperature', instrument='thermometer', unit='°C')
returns 2 °C
